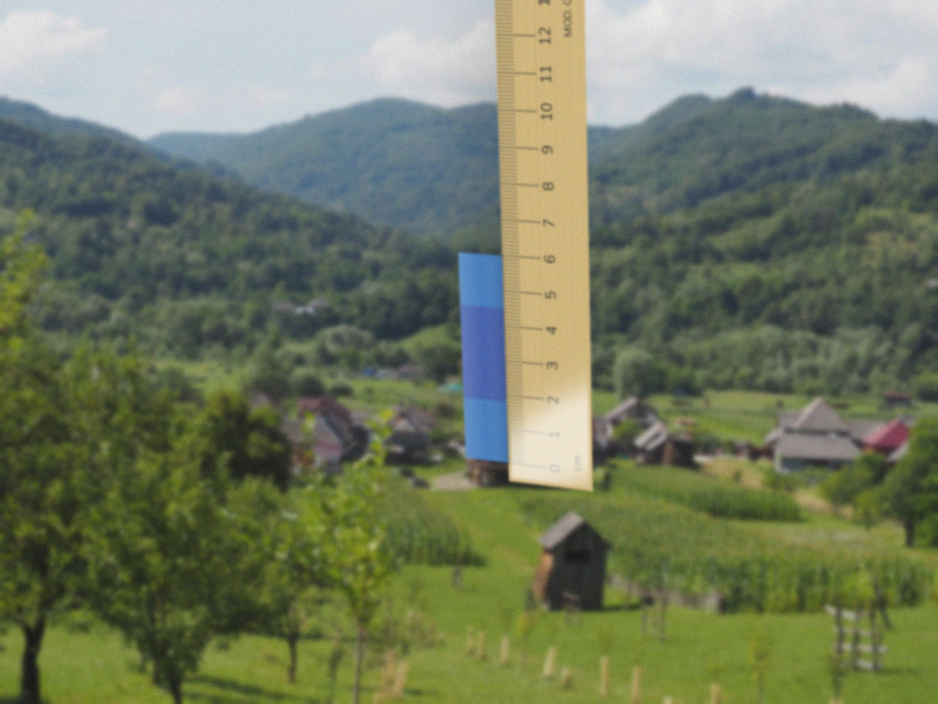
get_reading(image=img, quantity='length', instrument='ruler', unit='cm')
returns 6 cm
